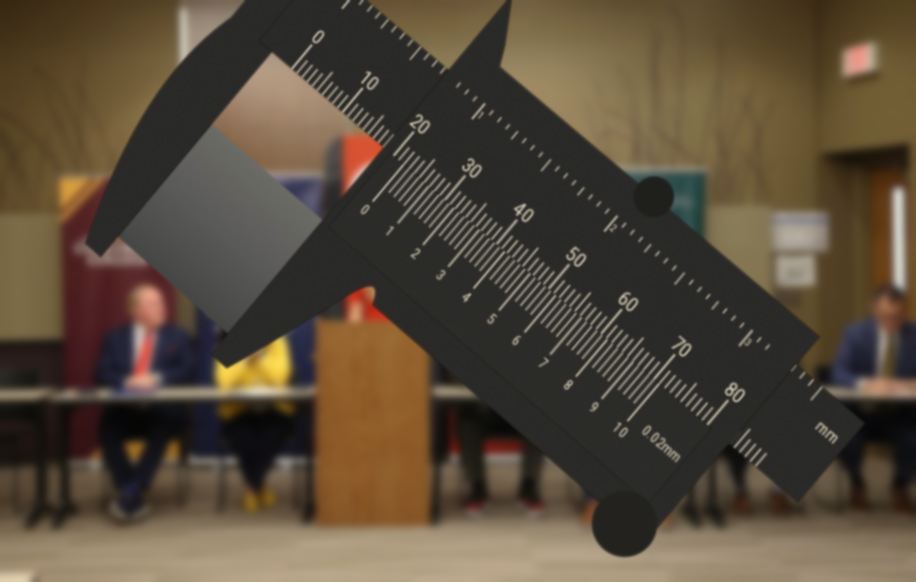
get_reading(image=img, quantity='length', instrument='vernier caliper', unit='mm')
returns 22.0 mm
